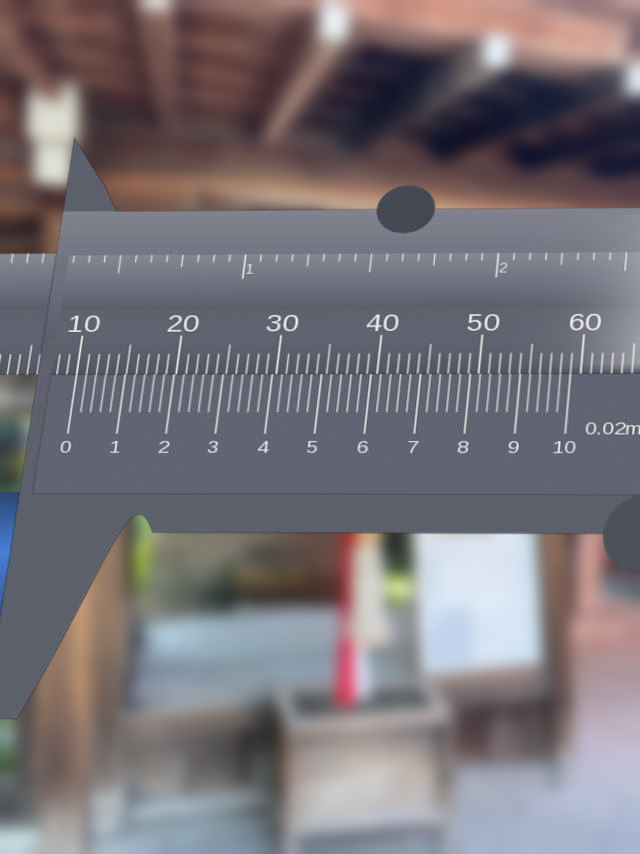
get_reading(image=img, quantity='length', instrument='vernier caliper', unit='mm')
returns 10.0 mm
